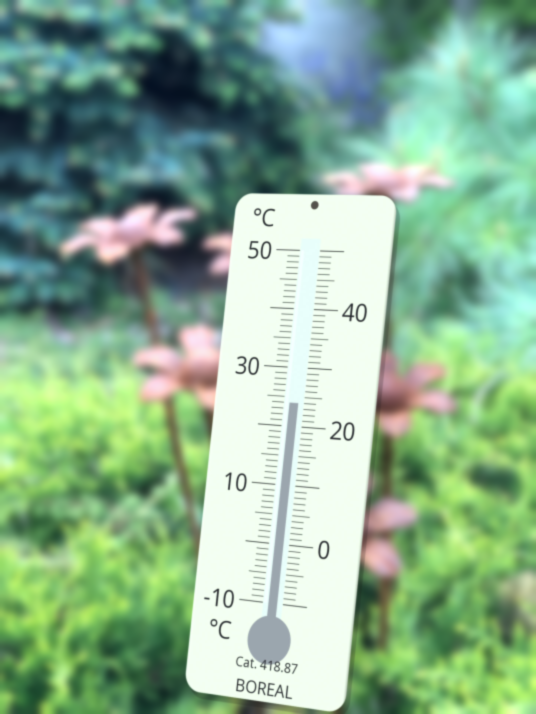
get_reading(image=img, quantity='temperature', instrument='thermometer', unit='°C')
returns 24 °C
